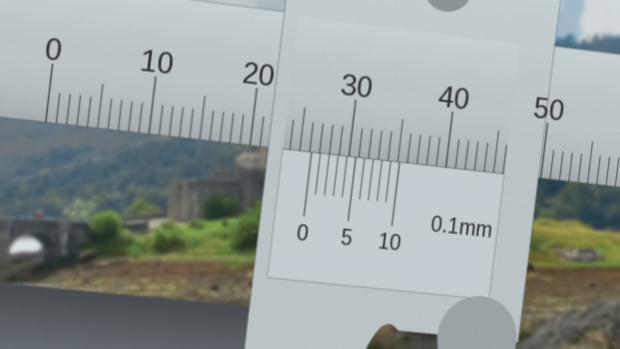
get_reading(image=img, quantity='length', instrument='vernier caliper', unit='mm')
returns 26.2 mm
